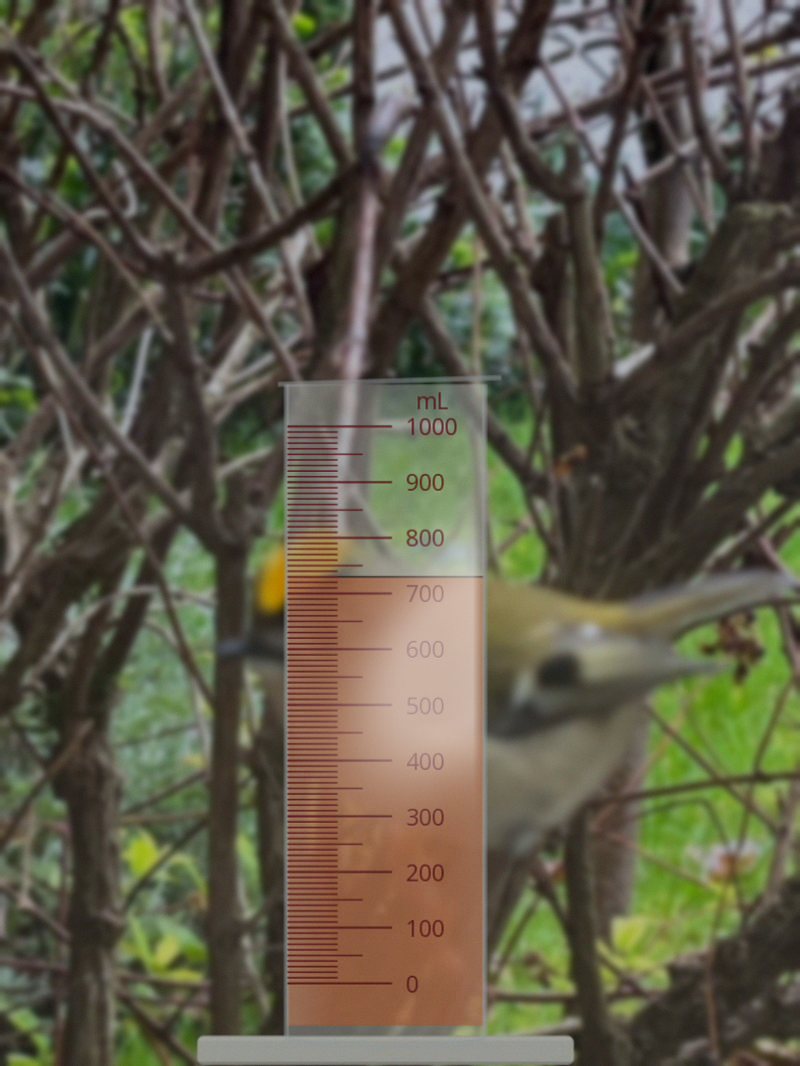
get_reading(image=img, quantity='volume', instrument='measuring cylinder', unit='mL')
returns 730 mL
